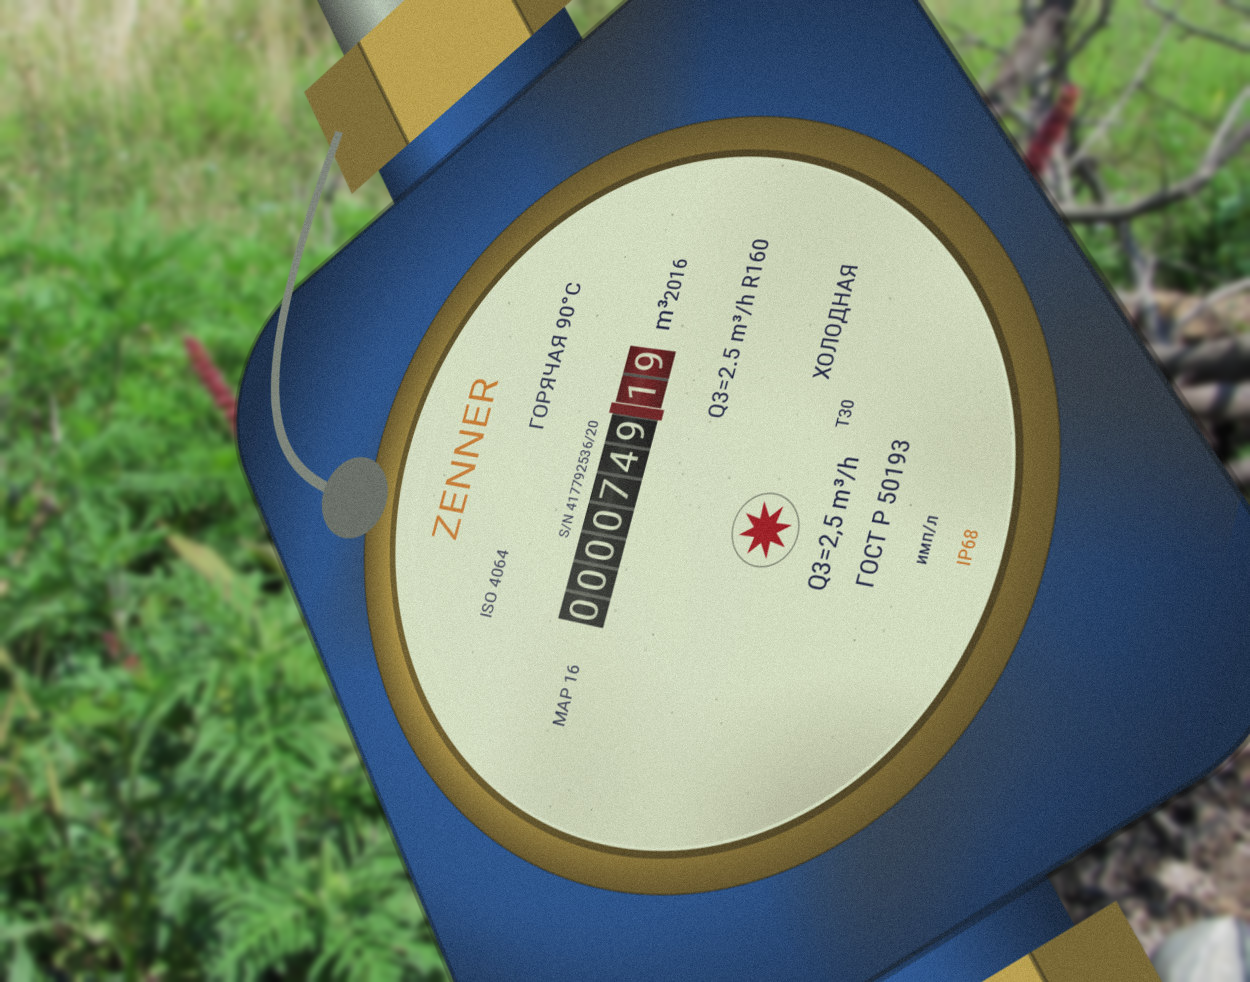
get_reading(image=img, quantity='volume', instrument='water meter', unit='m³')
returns 749.19 m³
